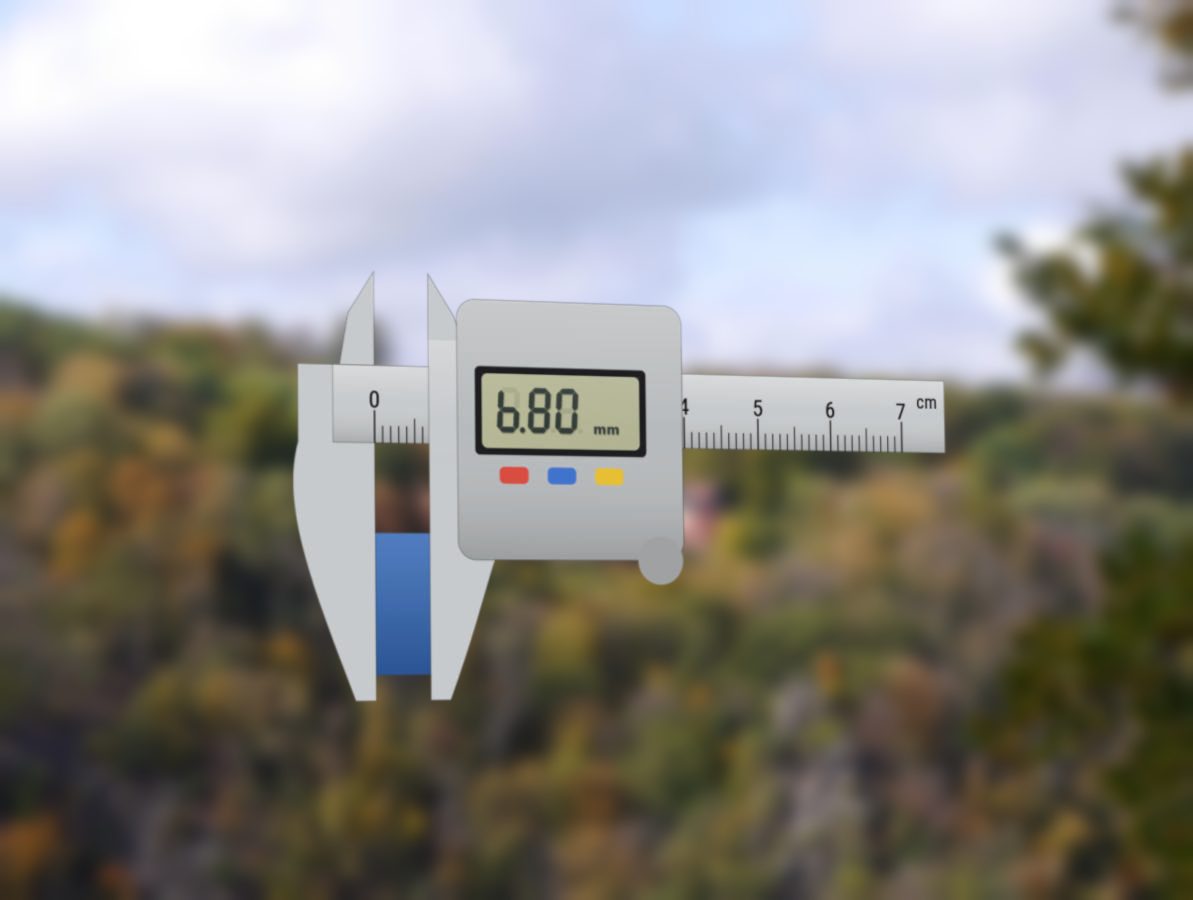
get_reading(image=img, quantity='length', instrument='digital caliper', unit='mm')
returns 6.80 mm
